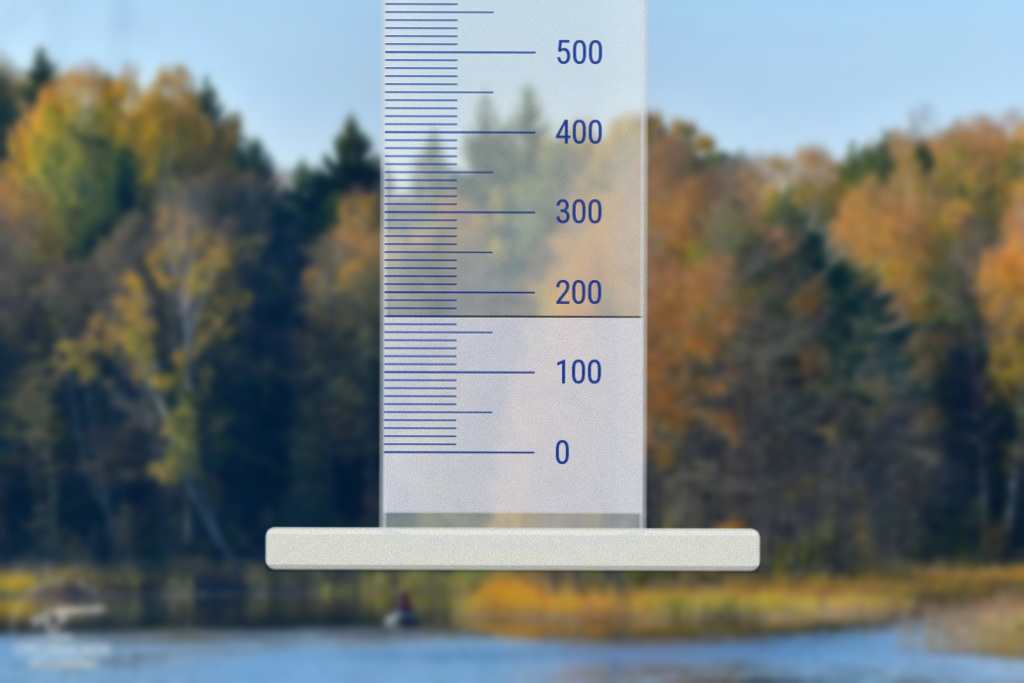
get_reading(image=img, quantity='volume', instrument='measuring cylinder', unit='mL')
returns 170 mL
